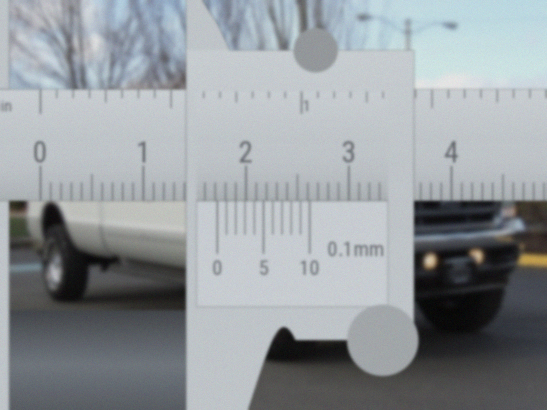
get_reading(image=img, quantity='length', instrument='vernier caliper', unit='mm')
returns 17.2 mm
